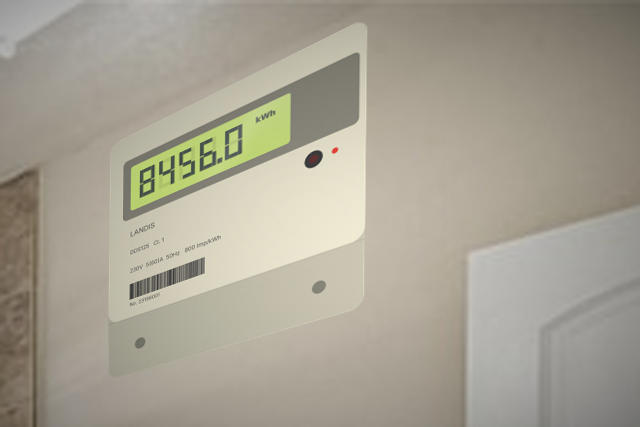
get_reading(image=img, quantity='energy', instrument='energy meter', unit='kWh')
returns 8456.0 kWh
